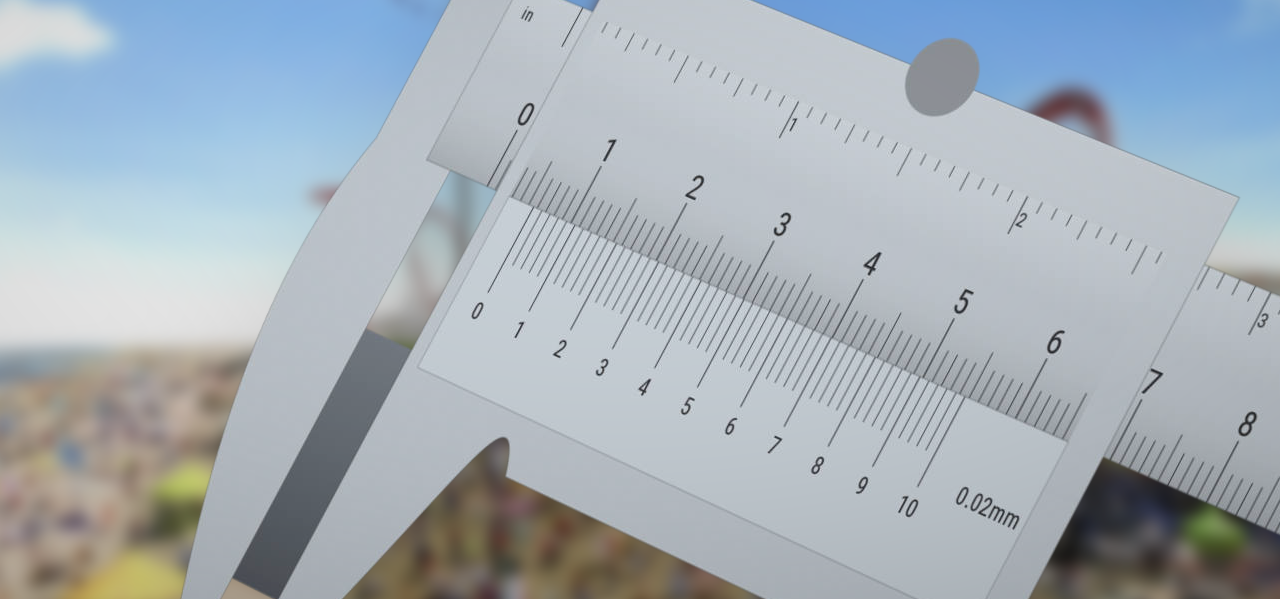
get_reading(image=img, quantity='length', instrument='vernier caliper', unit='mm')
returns 5.6 mm
